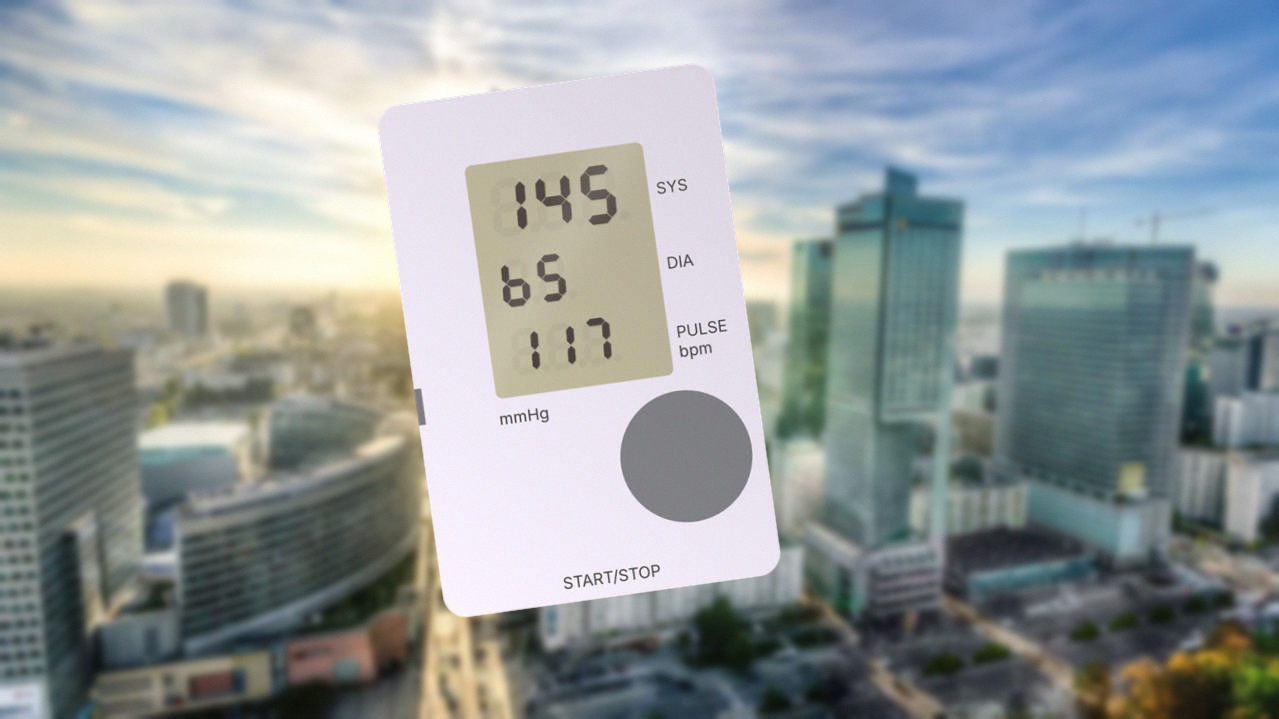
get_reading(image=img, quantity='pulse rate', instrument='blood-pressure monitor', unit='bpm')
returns 117 bpm
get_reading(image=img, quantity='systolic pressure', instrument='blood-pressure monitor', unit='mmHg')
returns 145 mmHg
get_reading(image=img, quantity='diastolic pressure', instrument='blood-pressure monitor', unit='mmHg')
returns 65 mmHg
